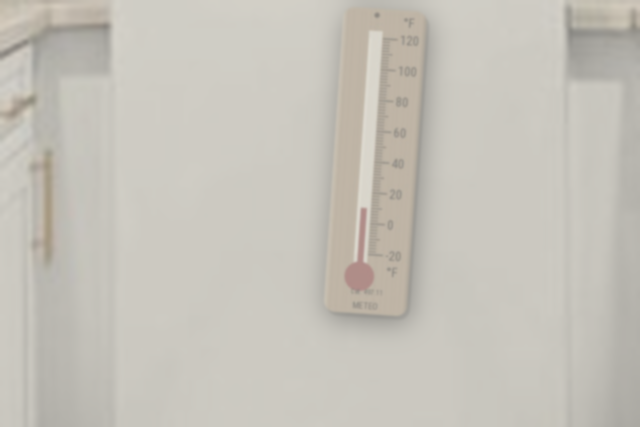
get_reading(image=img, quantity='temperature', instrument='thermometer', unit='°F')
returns 10 °F
